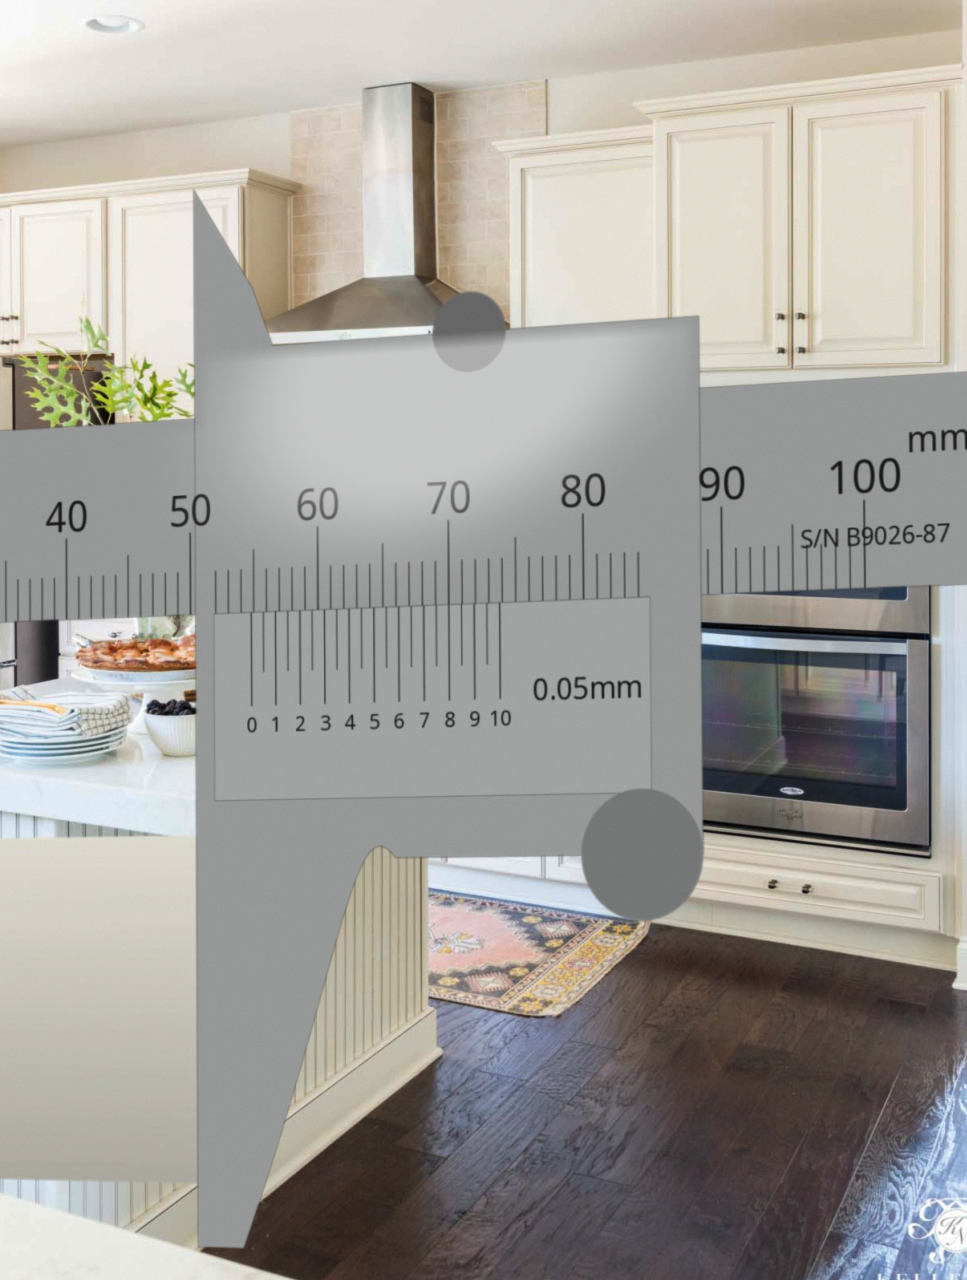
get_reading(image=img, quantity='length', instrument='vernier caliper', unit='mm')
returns 54.8 mm
